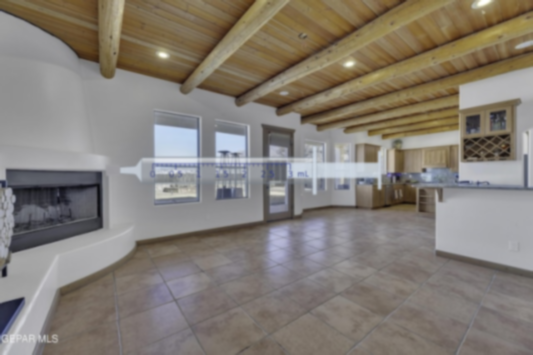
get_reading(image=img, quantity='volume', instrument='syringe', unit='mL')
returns 2.5 mL
